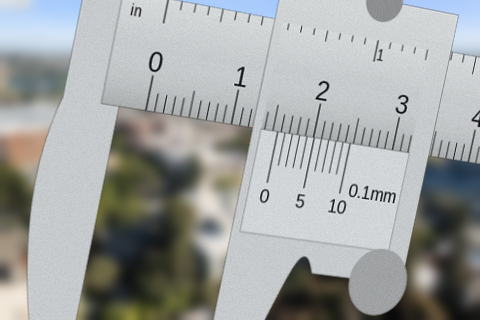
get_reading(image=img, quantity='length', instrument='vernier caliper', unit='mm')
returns 15.6 mm
